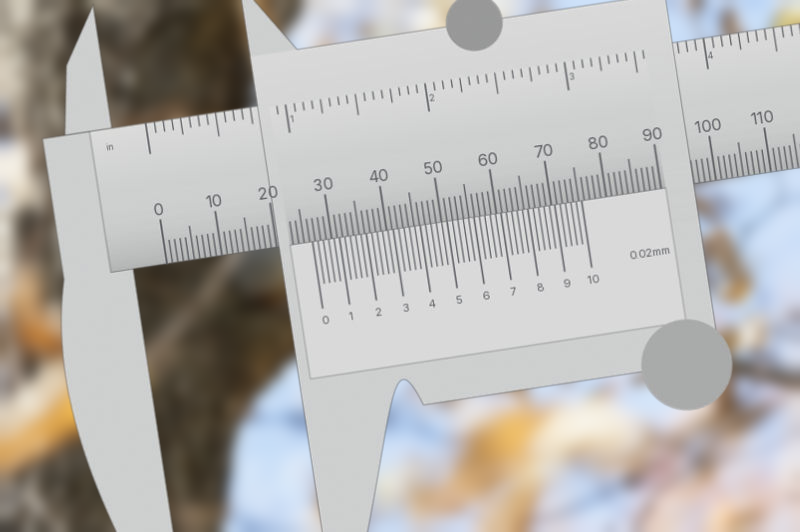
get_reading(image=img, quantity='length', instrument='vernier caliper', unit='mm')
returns 26.5 mm
